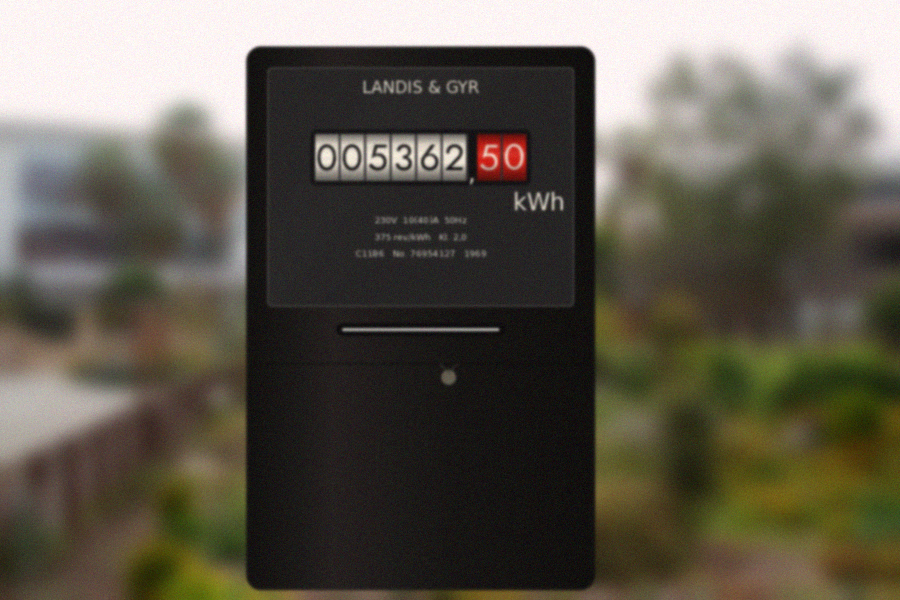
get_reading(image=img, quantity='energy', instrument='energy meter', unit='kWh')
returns 5362.50 kWh
